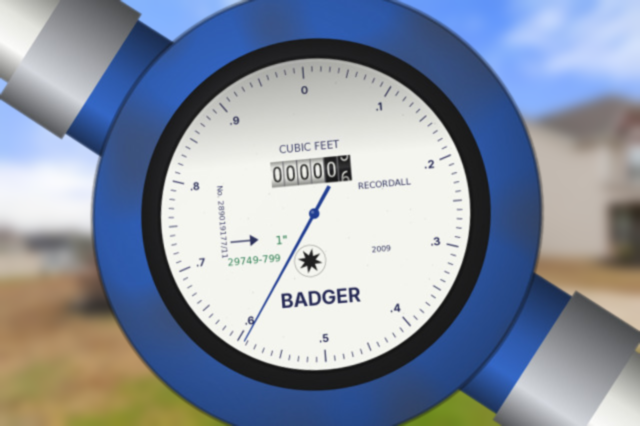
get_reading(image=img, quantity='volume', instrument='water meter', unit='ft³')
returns 5.59 ft³
